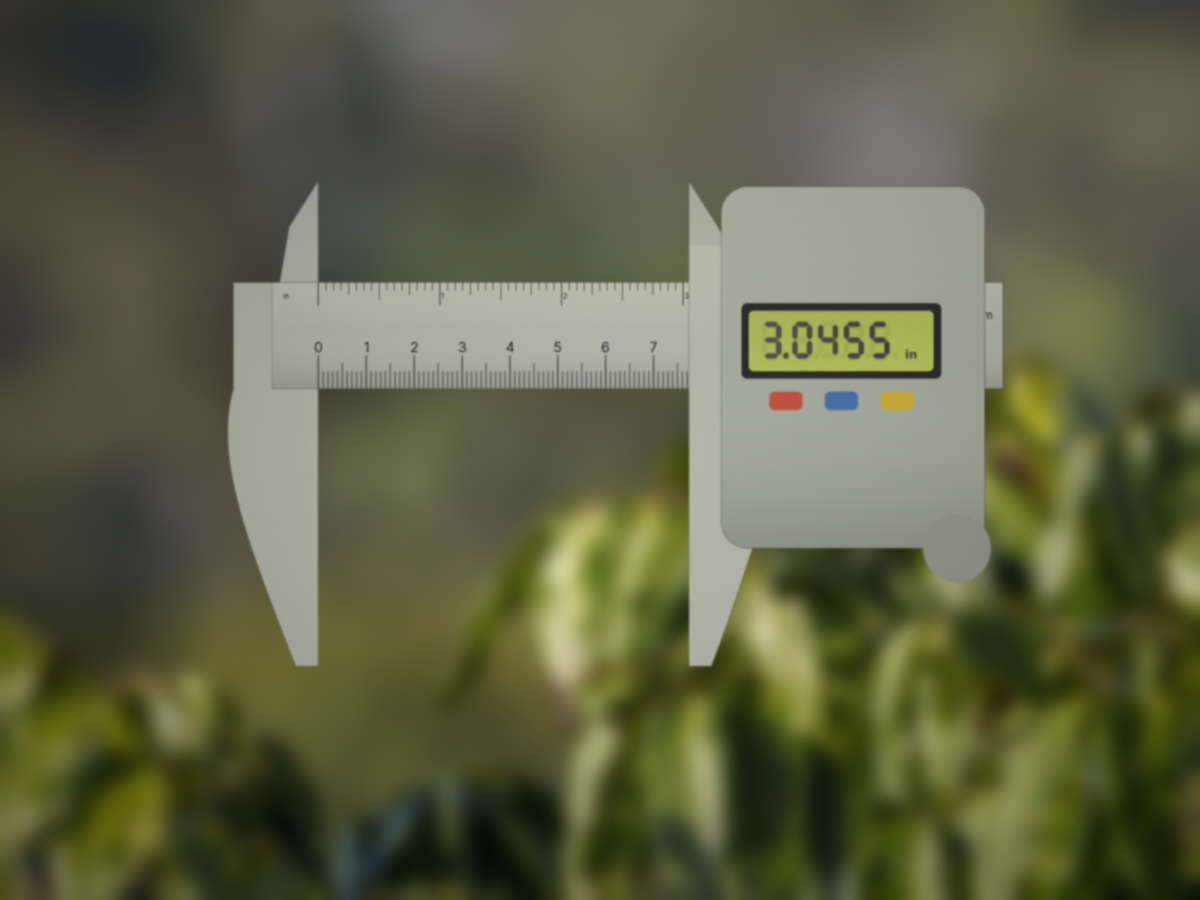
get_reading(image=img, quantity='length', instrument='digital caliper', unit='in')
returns 3.0455 in
